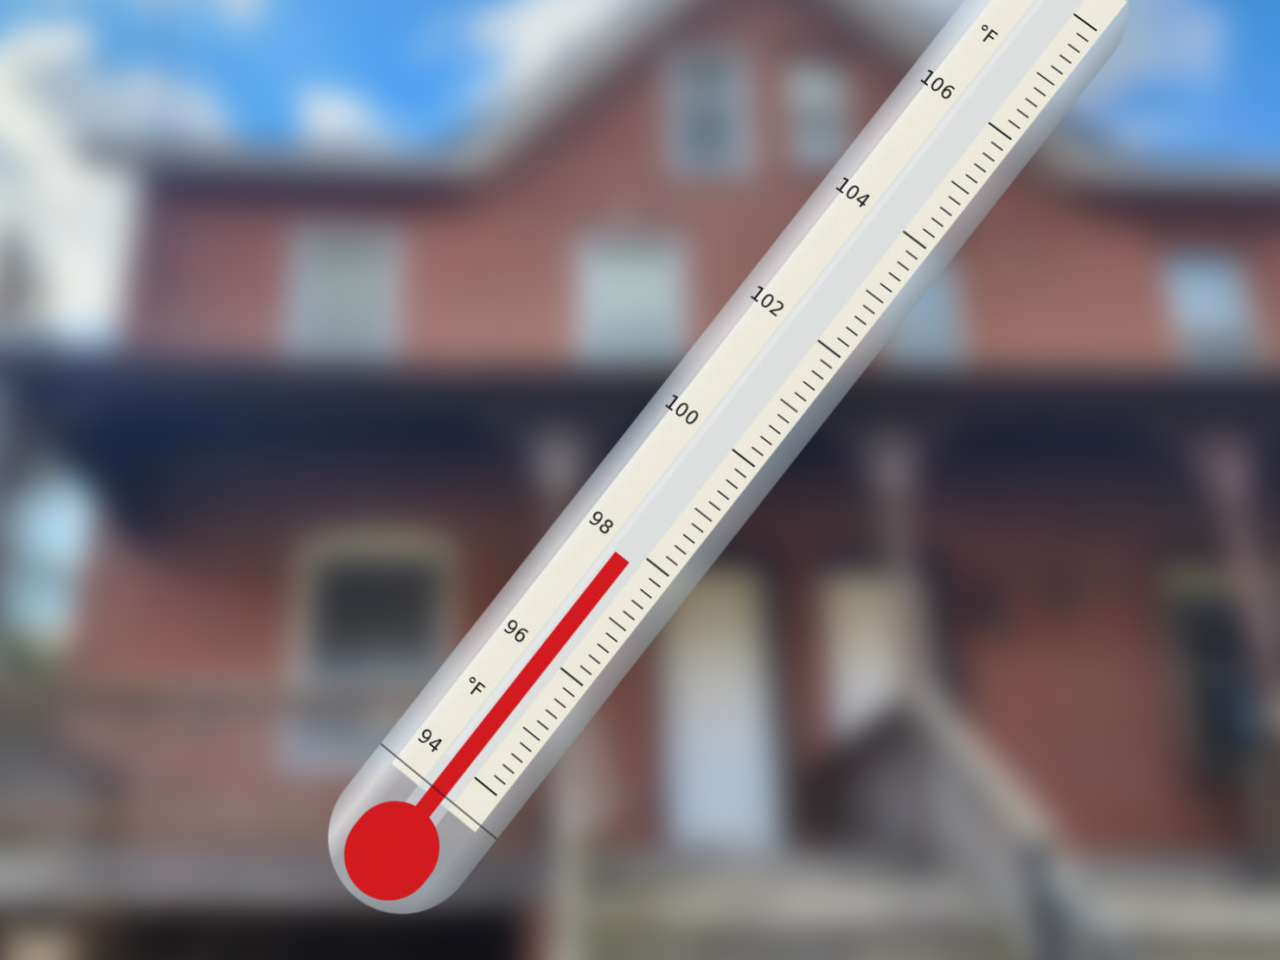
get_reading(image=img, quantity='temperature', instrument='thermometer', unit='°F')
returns 97.8 °F
